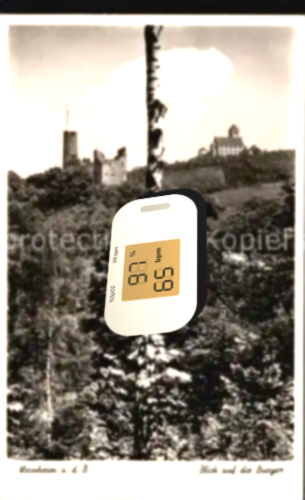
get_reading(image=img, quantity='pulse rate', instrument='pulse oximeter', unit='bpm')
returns 65 bpm
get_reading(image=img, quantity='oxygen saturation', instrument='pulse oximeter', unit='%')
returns 97 %
